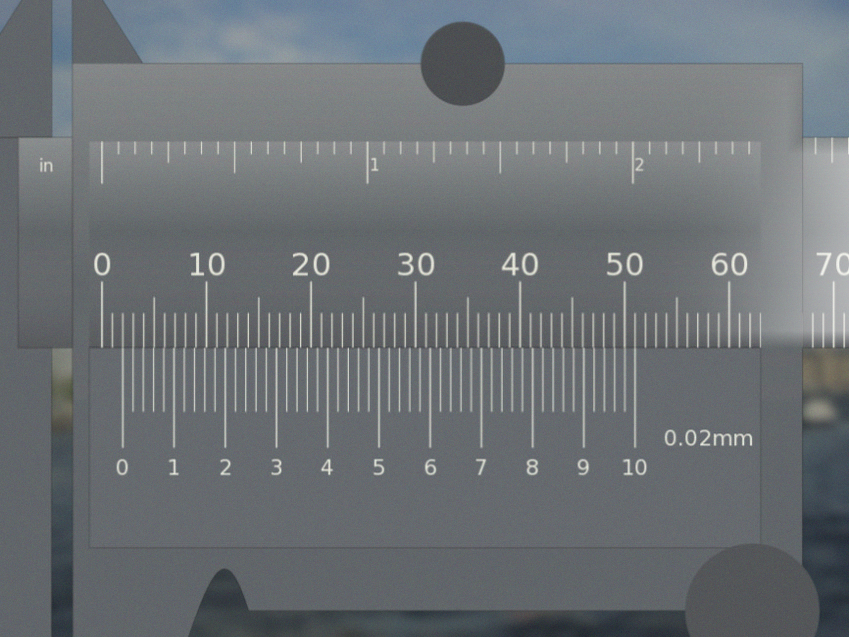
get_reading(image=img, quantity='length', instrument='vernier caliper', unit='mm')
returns 2.0 mm
